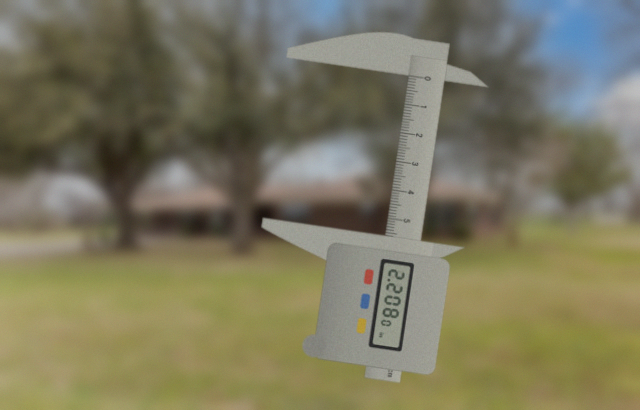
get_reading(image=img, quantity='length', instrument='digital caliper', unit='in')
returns 2.2080 in
